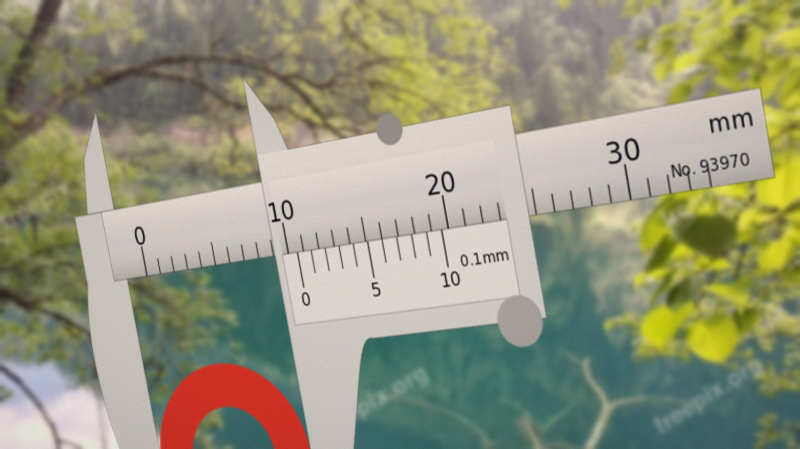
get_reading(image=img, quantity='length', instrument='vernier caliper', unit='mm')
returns 10.6 mm
